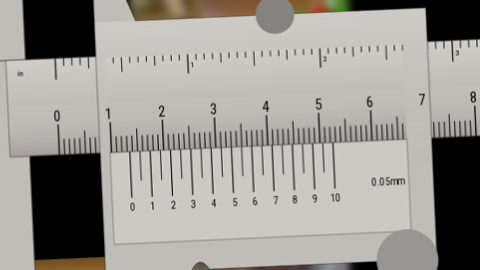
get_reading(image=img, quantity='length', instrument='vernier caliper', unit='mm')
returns 13.5 mm
